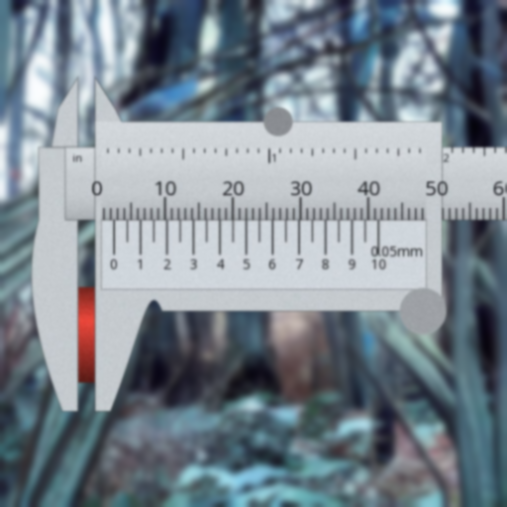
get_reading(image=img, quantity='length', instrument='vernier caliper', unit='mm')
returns 2.5 mm
